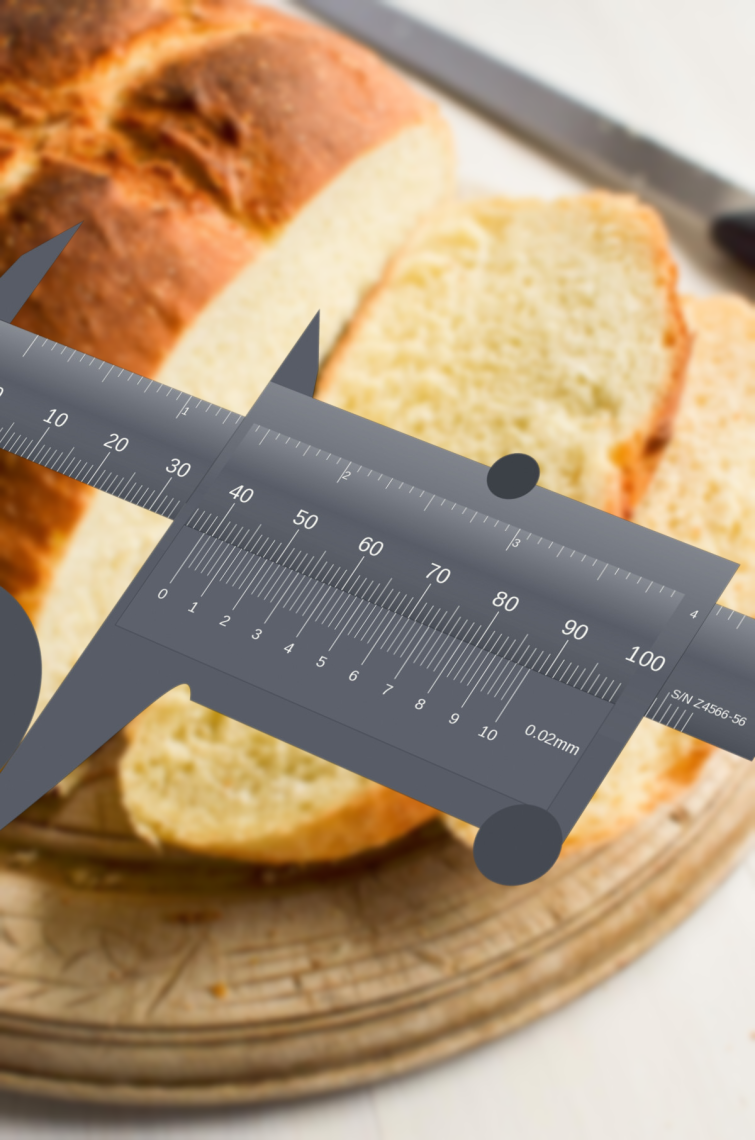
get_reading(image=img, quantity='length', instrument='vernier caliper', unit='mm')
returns 38.8 mm
